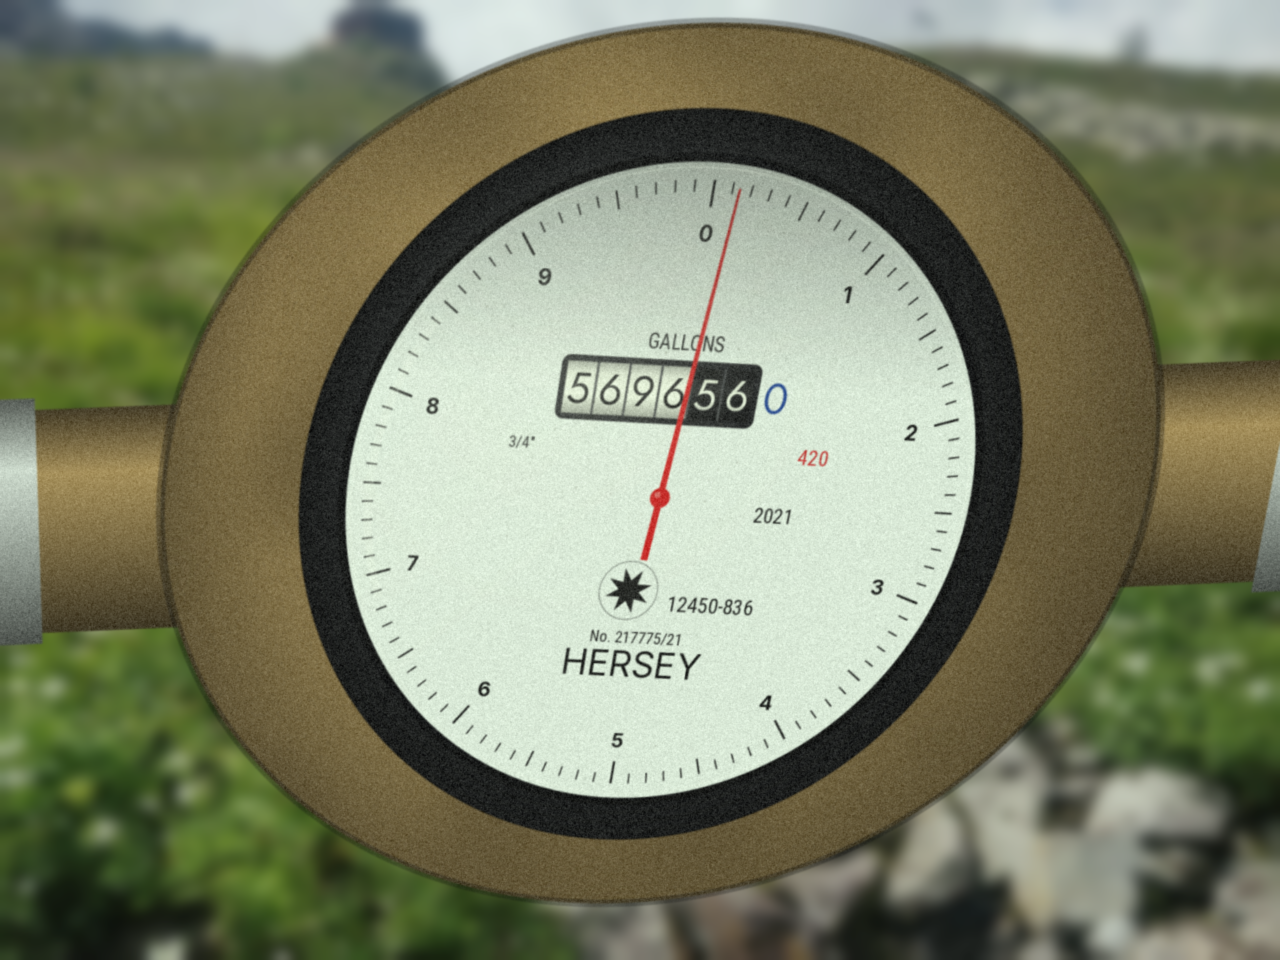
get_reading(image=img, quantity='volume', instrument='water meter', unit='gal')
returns 5696560.1 gal
